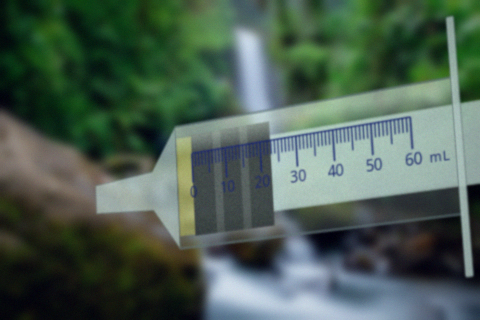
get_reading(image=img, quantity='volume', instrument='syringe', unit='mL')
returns 0 mL
